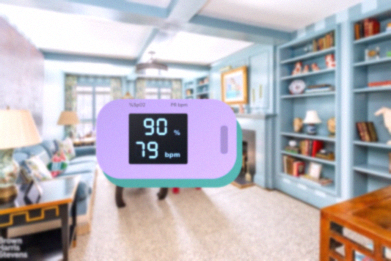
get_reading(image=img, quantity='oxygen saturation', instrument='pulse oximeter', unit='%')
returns 90 %
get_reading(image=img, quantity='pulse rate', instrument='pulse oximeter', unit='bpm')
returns 79 bpm
